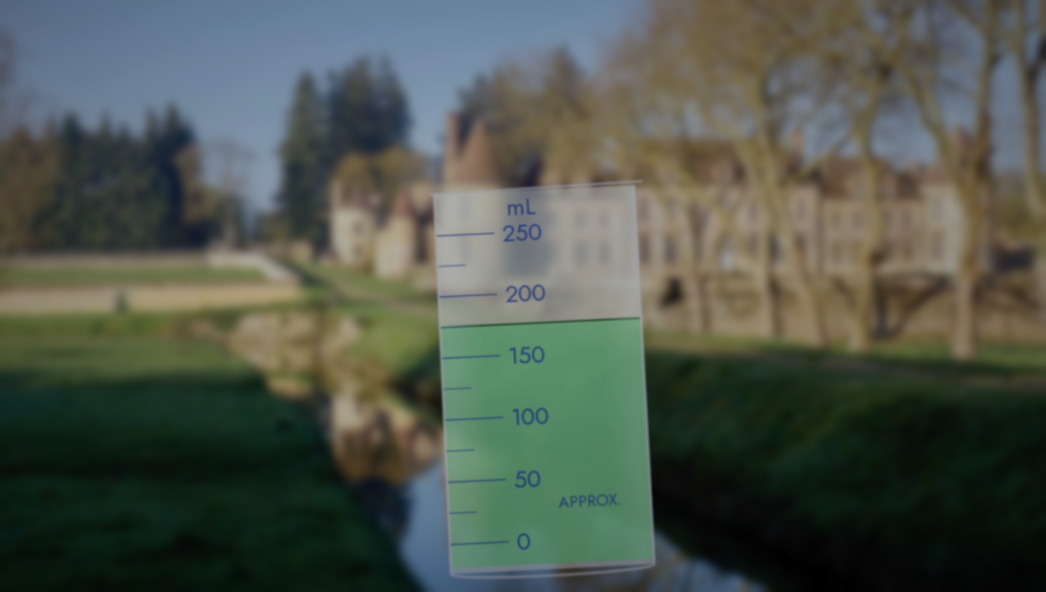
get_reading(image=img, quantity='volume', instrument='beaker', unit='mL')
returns 175 mL
